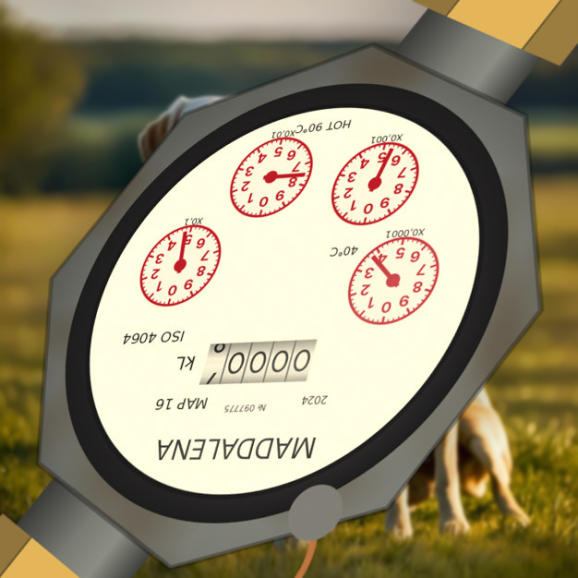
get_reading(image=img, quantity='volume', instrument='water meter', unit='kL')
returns 7.4753 kL
